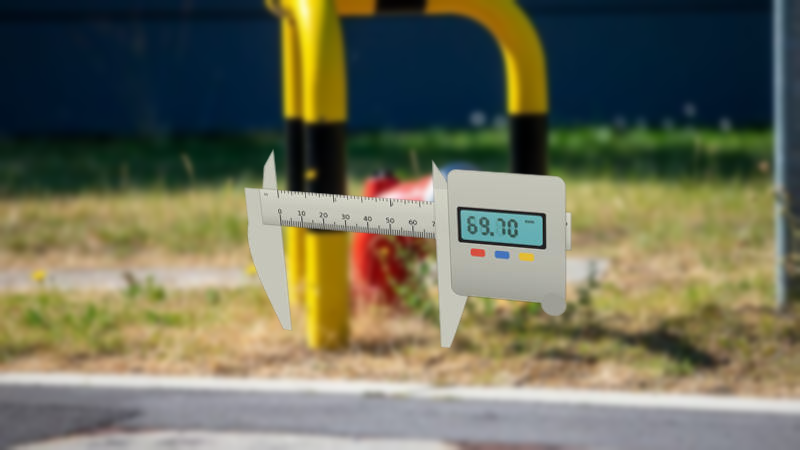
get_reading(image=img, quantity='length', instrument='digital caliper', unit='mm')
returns 69.70 mm
